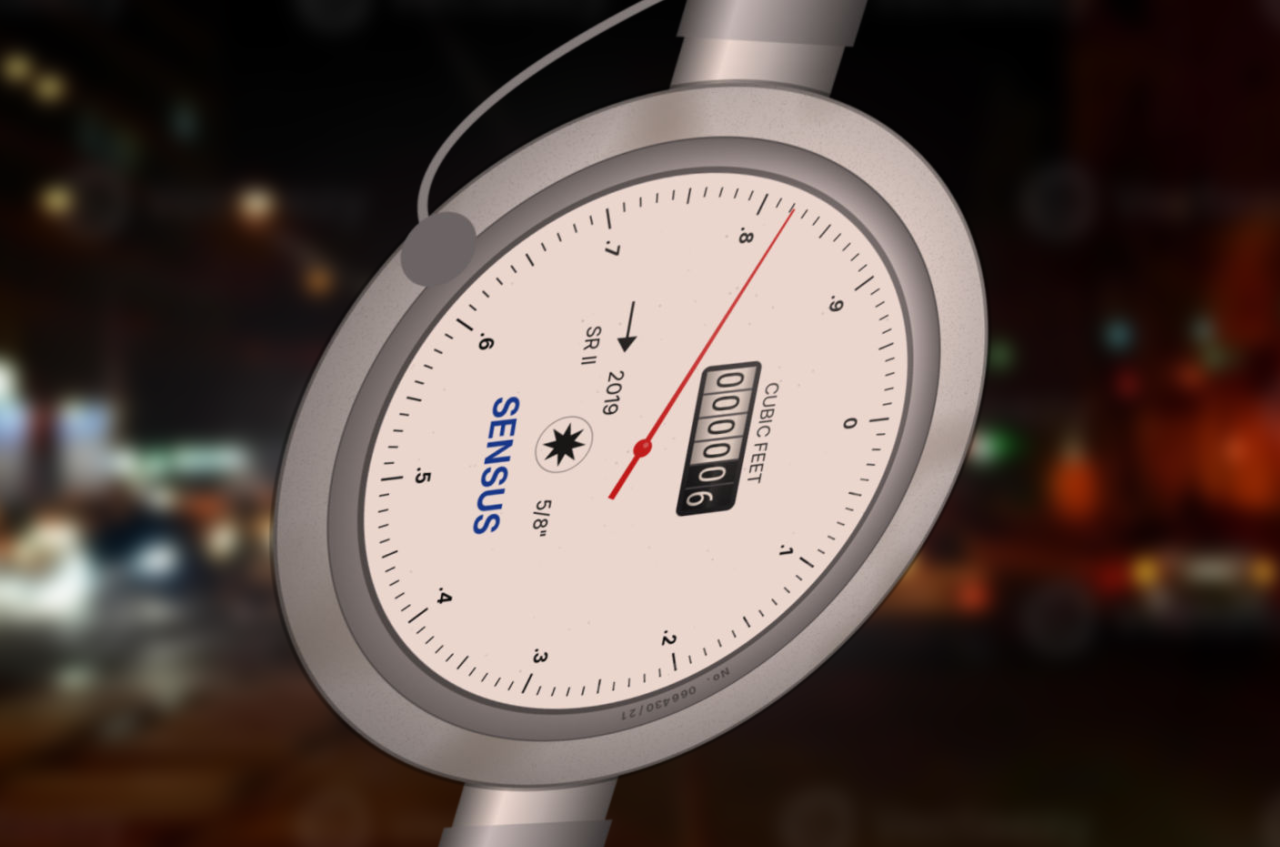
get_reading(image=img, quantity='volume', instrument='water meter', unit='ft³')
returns 5.82 ft³
